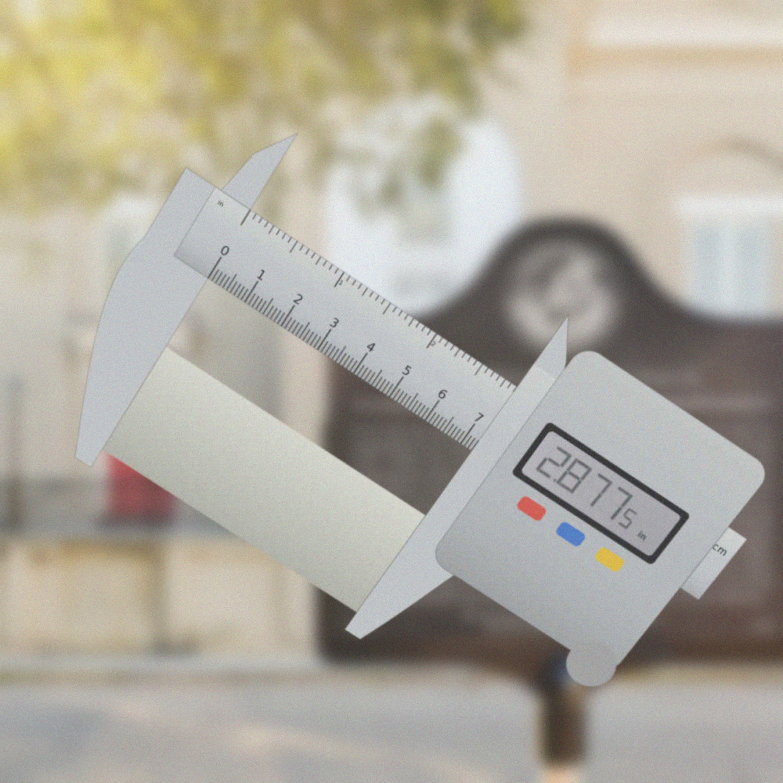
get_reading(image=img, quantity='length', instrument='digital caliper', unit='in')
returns 2.8775 in
